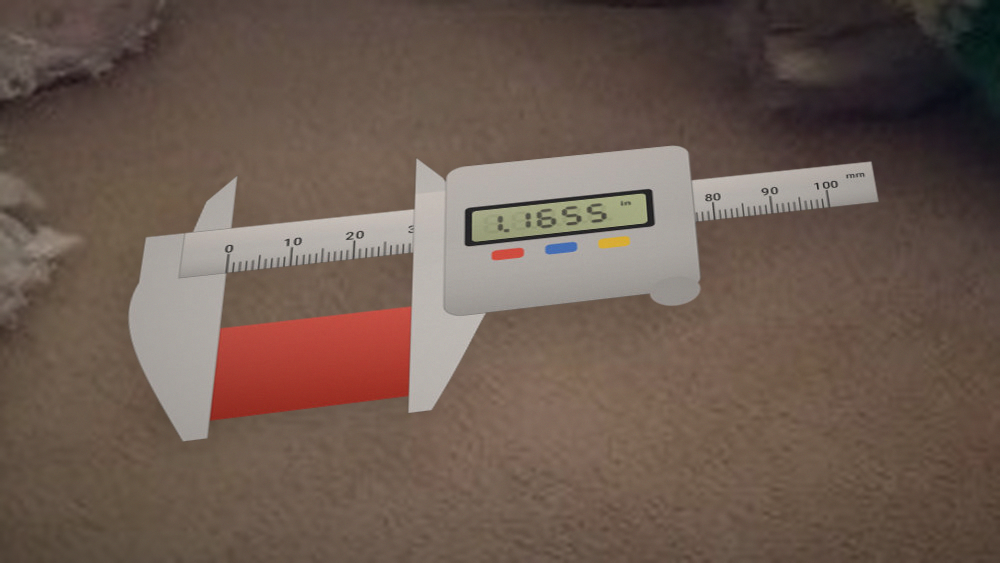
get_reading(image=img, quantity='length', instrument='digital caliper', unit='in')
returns 1.1655 in
